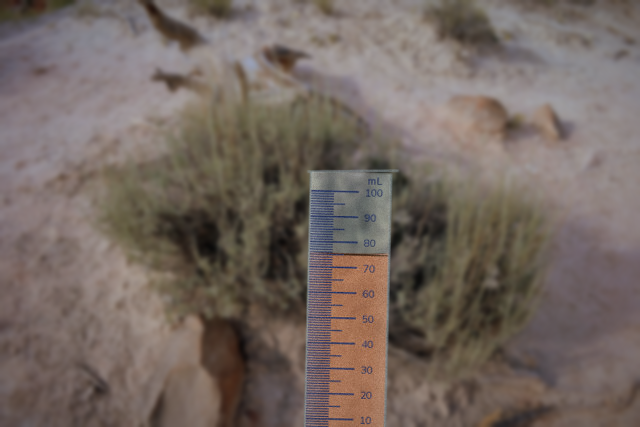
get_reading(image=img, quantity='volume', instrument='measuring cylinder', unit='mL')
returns 75 mL
